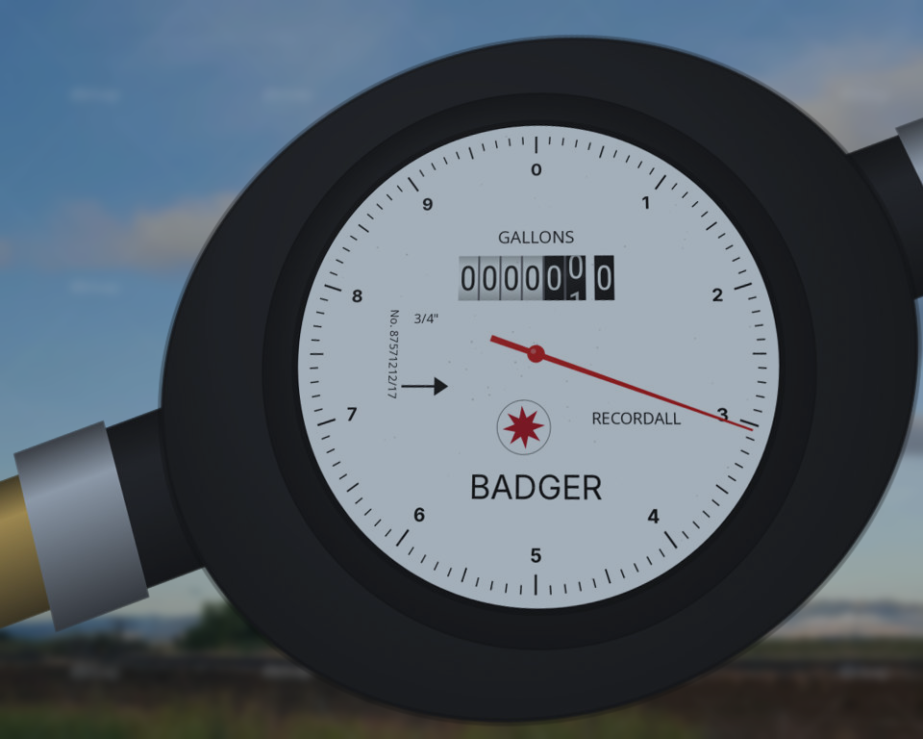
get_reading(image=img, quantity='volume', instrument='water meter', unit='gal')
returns 3.0 gal
